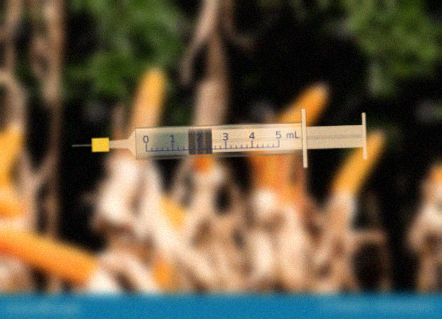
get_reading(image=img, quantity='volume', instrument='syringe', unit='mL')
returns 1.6 mL
